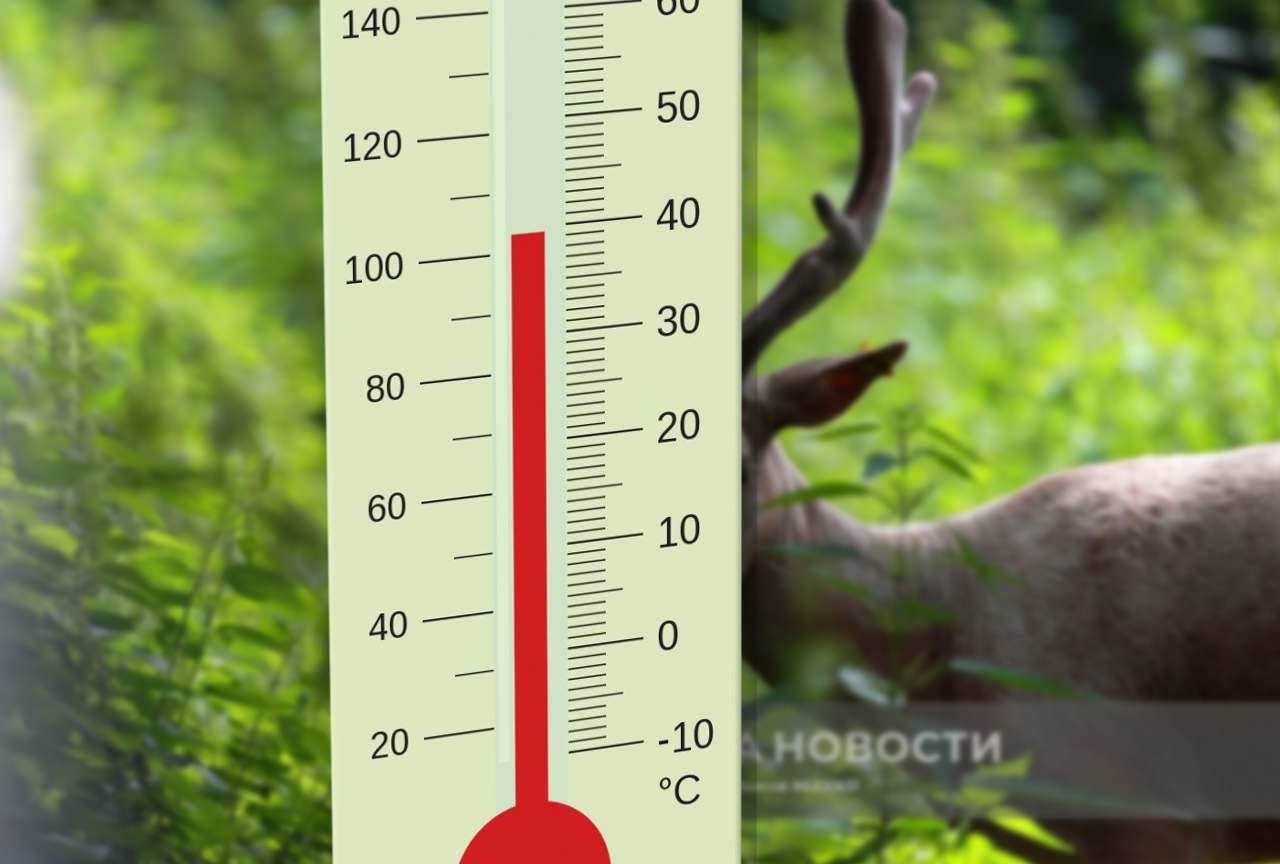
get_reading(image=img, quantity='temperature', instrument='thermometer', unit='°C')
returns 39.5 °C
